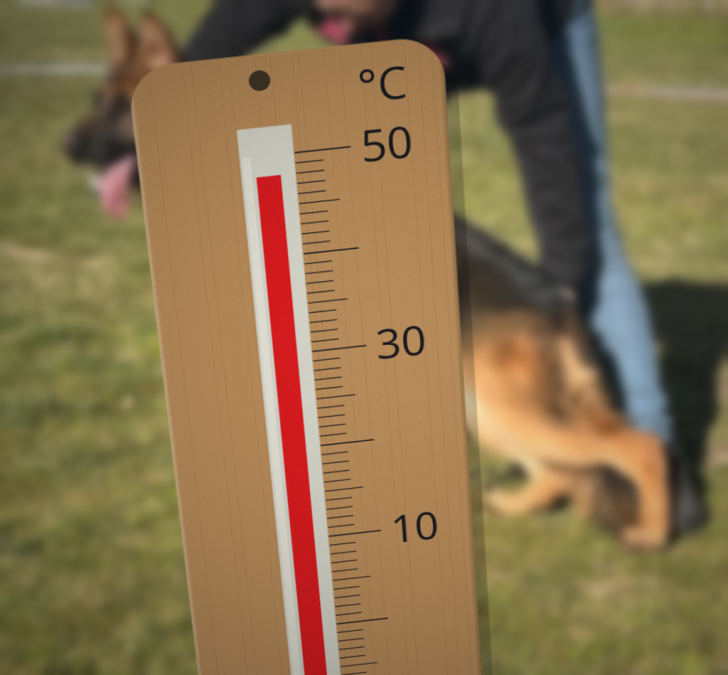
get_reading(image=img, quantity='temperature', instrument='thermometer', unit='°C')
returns 48 °C
